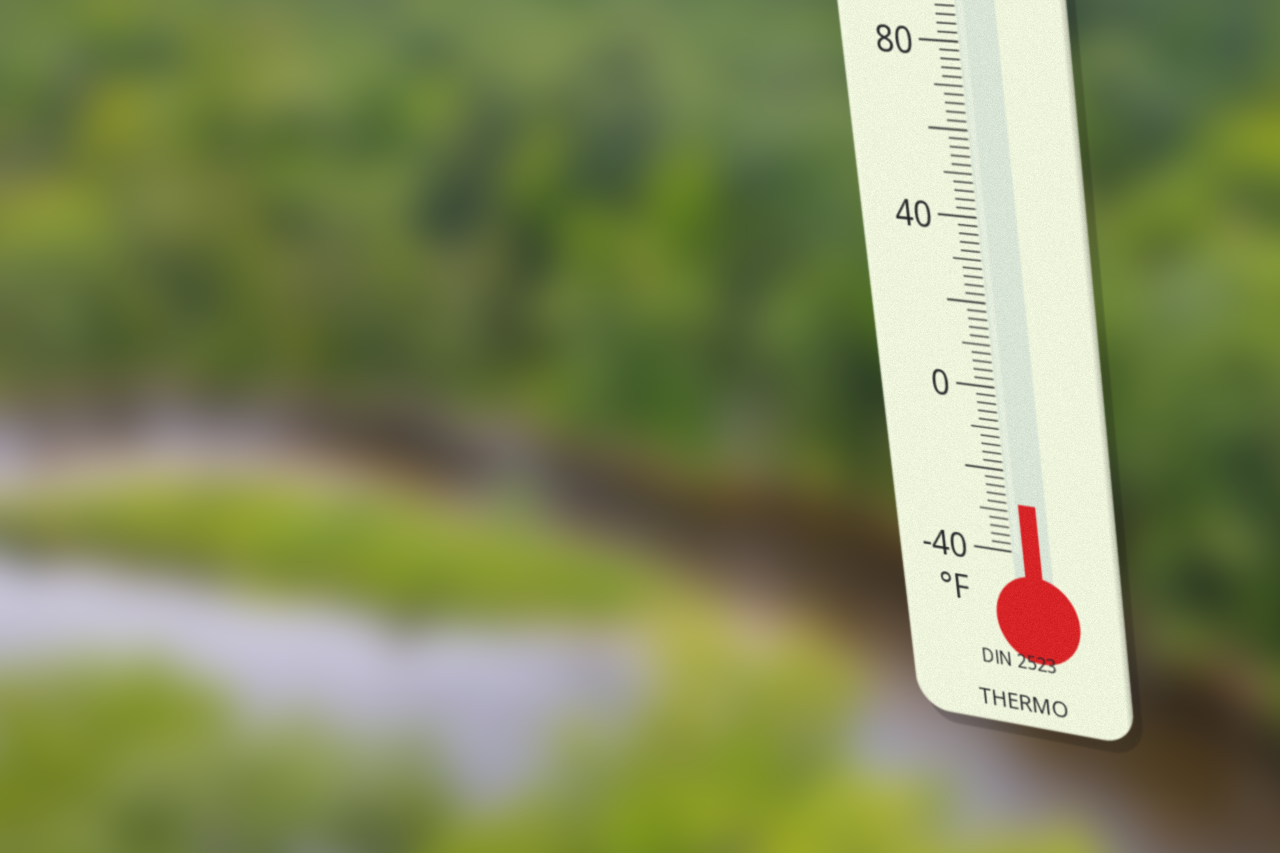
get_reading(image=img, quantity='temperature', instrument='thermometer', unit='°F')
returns -28 °F
